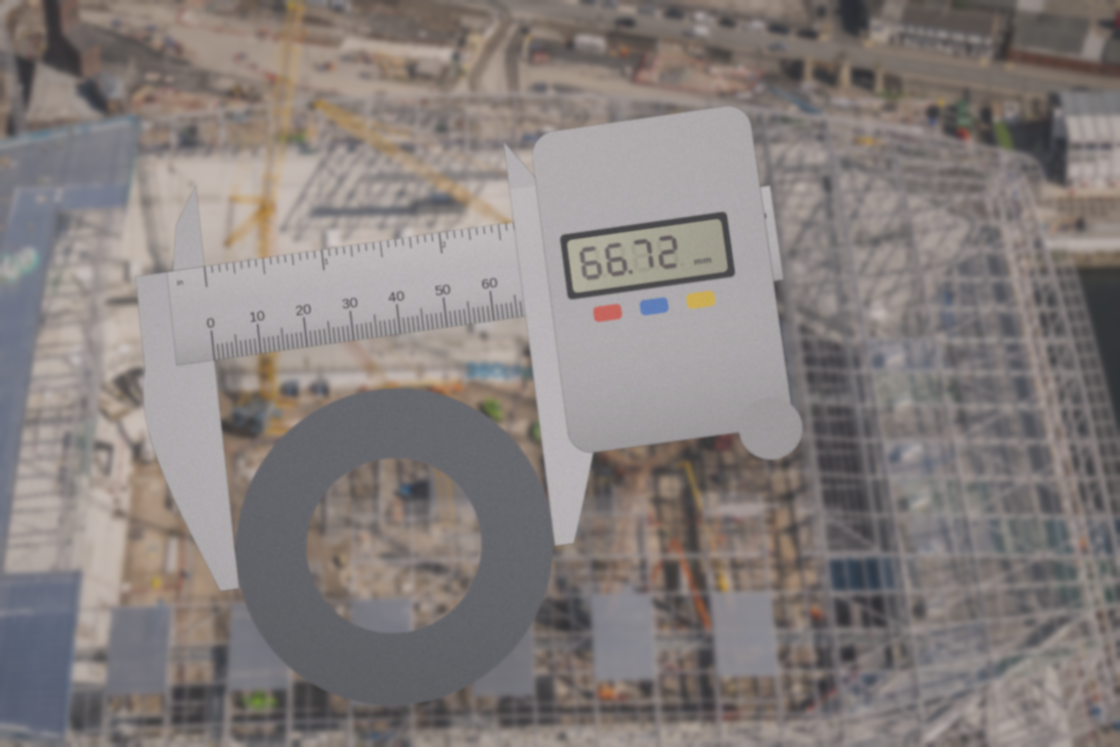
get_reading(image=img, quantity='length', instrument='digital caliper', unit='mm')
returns 66.72 mm
